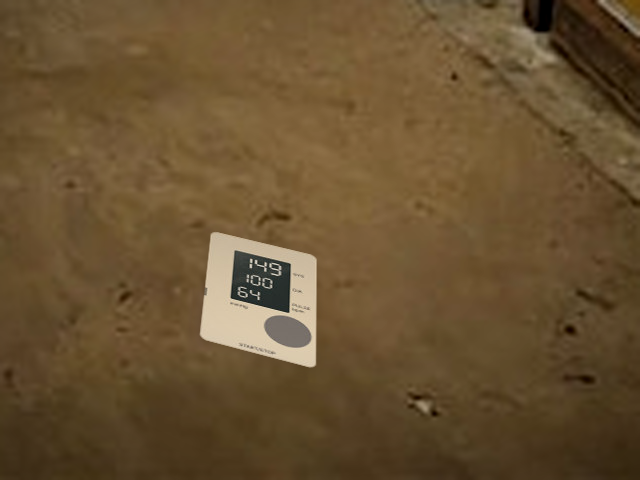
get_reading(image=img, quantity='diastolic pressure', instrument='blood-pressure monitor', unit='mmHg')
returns 100 mmHg
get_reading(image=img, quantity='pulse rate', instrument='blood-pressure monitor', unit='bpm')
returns 64 bpm
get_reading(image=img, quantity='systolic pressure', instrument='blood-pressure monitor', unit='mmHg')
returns 149 mmHg
